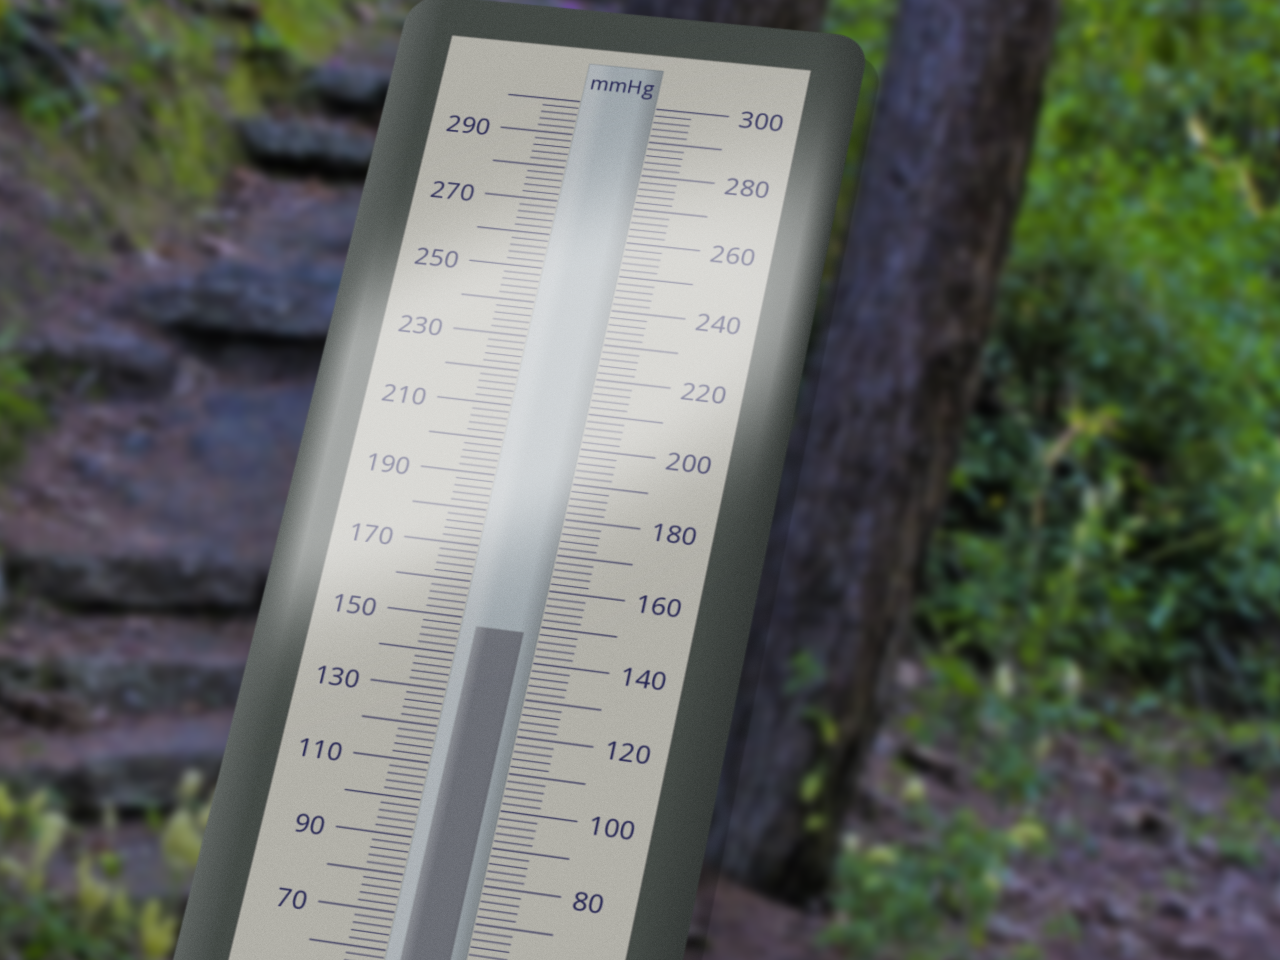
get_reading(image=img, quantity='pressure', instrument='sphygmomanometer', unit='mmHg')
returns 148 mmHg
